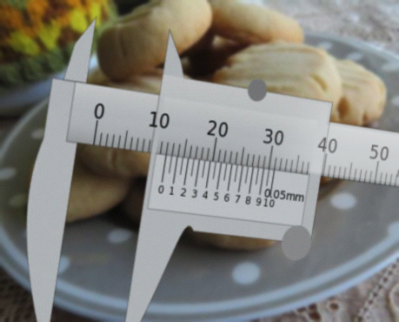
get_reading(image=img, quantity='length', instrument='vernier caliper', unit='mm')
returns 12.0 mm
